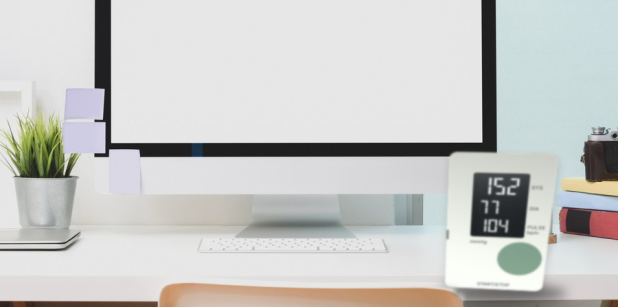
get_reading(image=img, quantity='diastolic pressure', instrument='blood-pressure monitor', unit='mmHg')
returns 77 mmHg
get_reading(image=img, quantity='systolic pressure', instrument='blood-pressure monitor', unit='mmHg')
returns 152 mmHg
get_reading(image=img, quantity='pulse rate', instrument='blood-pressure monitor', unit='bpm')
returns 104 bpm
